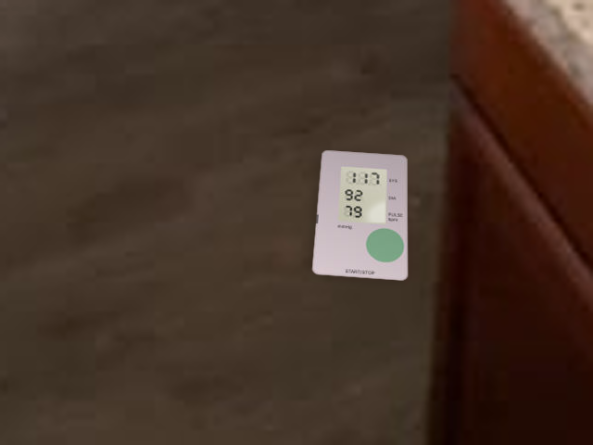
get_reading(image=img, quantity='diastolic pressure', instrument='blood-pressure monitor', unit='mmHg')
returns 92 mmHg
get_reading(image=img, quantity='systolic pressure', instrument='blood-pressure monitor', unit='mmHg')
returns 117 mmHg
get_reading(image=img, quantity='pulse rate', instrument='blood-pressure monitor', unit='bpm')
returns 79 bpm
